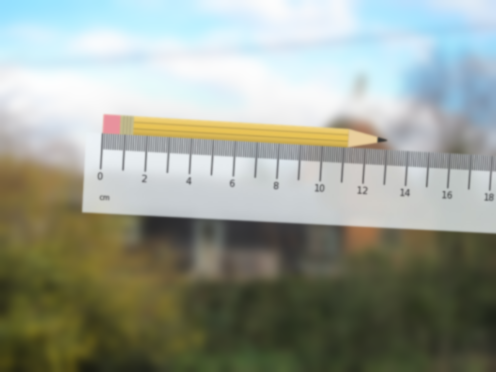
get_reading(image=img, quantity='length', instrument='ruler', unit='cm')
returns 13 cm
